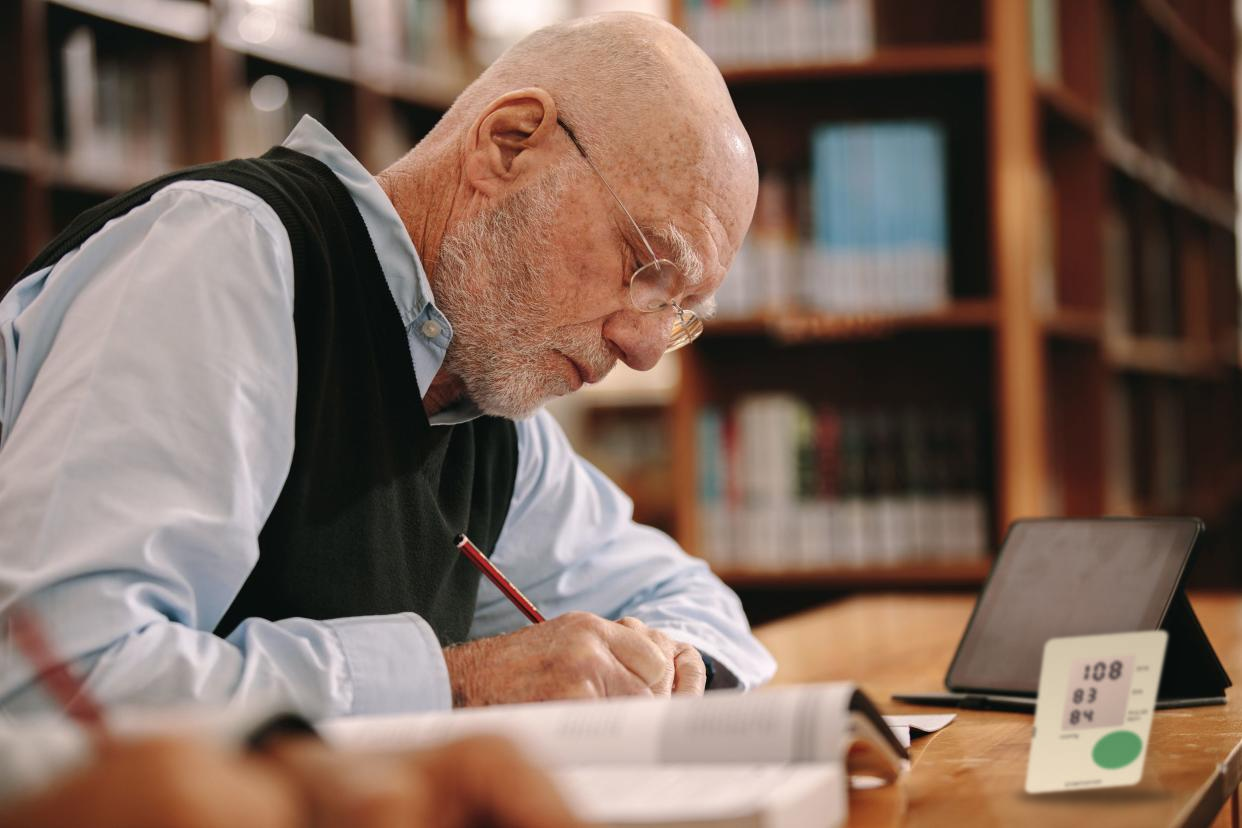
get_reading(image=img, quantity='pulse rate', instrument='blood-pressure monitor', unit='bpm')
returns 84 bpm
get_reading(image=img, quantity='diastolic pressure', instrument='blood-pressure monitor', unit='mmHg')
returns 83 mmHg
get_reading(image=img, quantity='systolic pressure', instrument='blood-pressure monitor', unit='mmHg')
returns 108 mmHg
